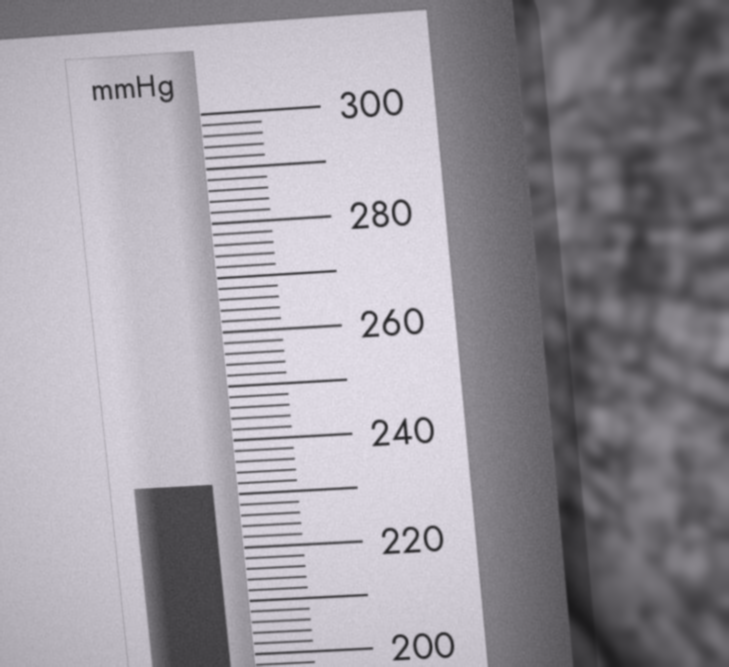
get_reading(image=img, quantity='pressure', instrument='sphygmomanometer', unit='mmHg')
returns 232 mmHg
